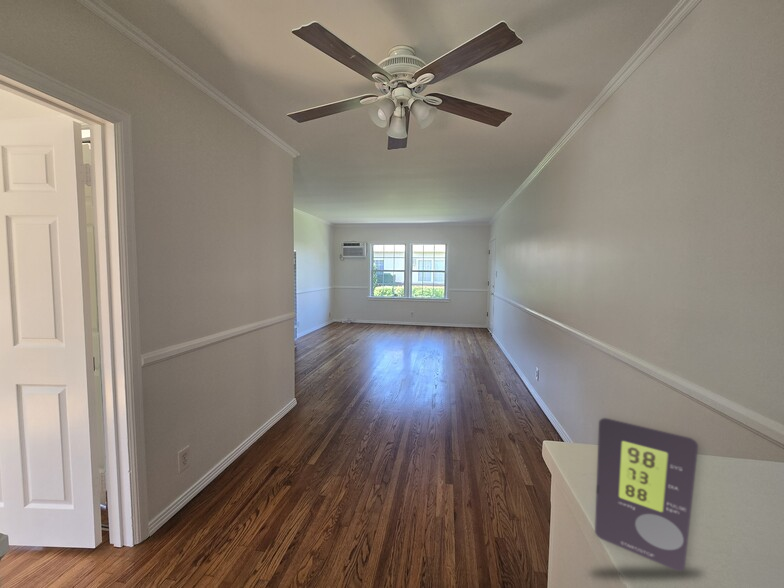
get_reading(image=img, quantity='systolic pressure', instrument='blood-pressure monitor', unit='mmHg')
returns 98 mmHg
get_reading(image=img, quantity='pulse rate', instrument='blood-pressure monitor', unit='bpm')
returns 88 bpm
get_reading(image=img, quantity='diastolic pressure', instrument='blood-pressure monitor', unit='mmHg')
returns 73 mmHg
